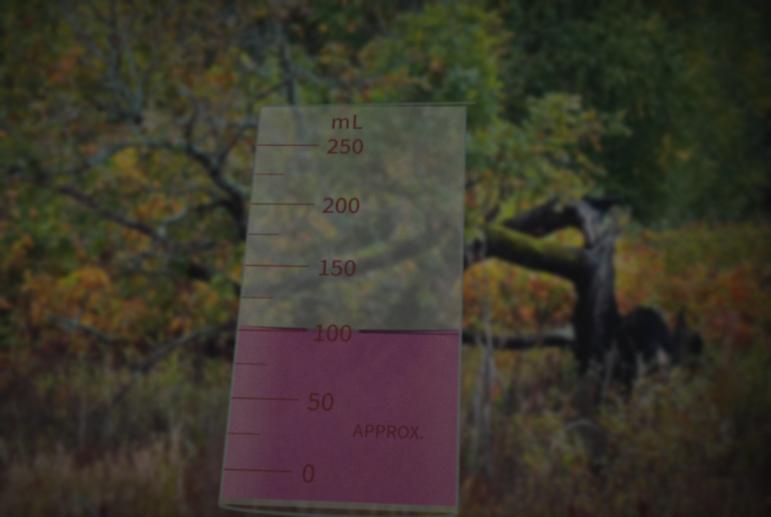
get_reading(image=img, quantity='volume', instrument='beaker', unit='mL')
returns 100 mL
